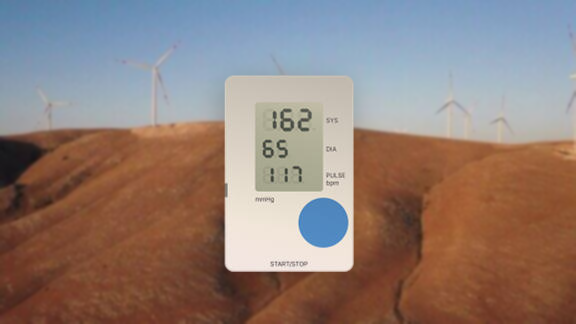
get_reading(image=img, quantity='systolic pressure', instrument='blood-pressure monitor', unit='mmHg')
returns 162 mmHg
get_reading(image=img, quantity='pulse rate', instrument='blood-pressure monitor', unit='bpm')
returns 117 bpm
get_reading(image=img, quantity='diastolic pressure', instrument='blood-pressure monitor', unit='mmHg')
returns 65 mmHg
